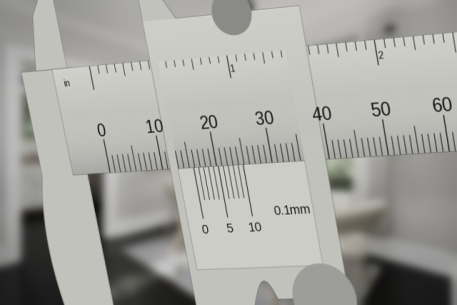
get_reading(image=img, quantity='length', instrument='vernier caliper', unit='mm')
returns 15.8 mm
